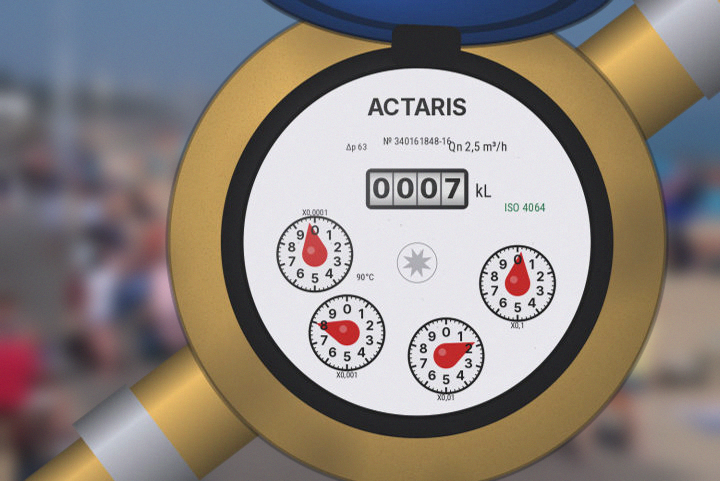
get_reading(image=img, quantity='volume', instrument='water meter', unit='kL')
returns 7.0179 kL
